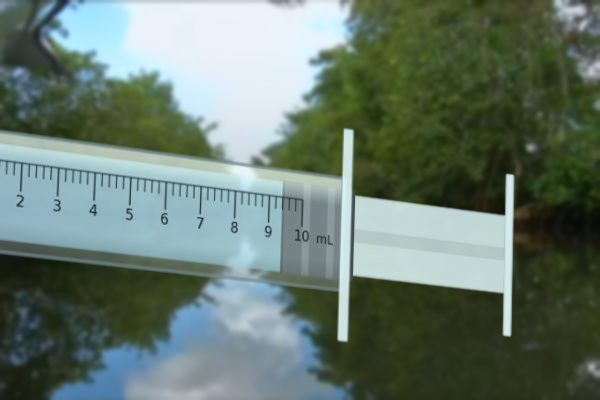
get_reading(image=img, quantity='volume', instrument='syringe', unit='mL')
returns 9.4 mL
